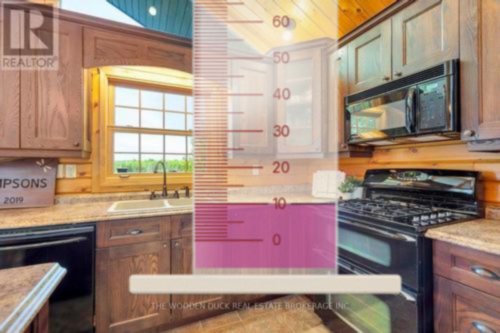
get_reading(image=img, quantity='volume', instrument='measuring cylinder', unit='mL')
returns 10 mL
